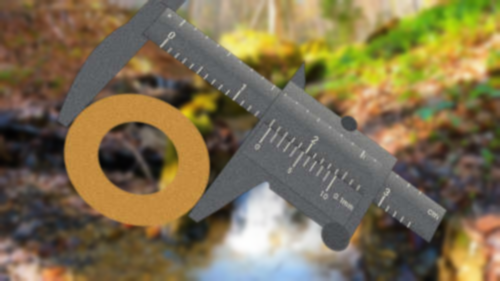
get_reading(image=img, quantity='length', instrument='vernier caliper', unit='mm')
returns 15.2 mm
